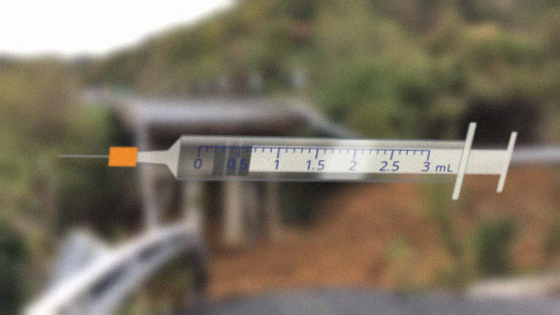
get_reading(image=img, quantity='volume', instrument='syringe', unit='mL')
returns 0.2 mL
